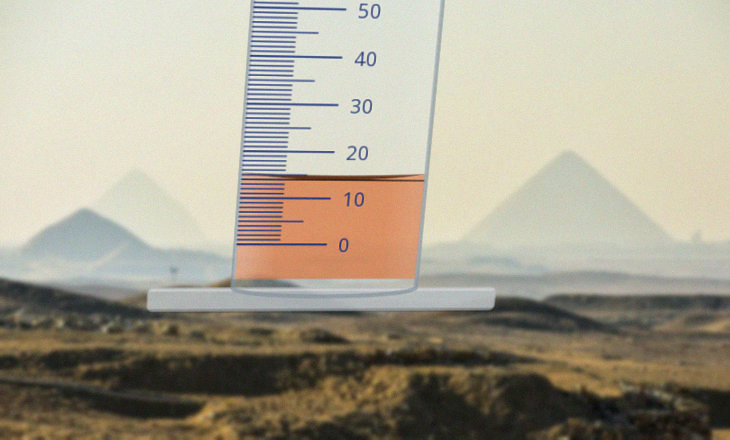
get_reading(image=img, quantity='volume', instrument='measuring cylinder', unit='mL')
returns 14 mL
